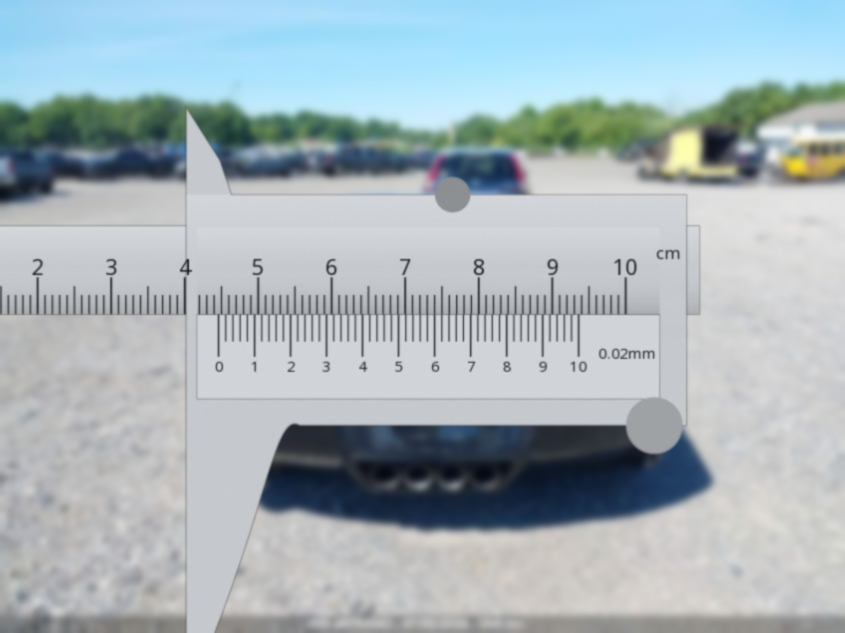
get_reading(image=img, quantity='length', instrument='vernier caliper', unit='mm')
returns 44.6 mm
